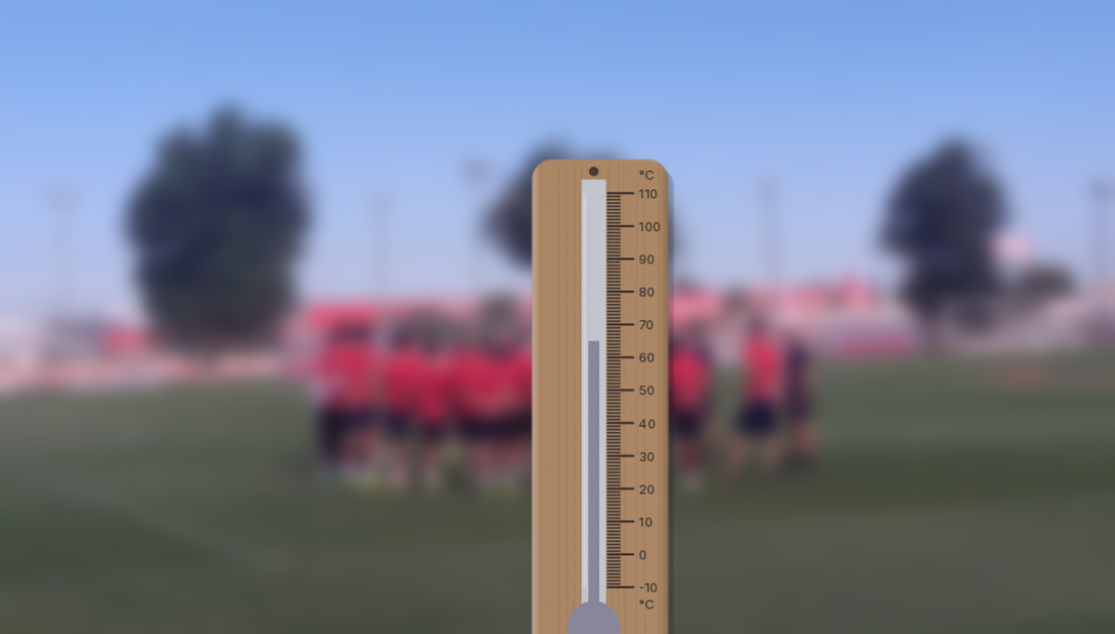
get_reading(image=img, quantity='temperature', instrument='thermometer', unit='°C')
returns 65 °C
